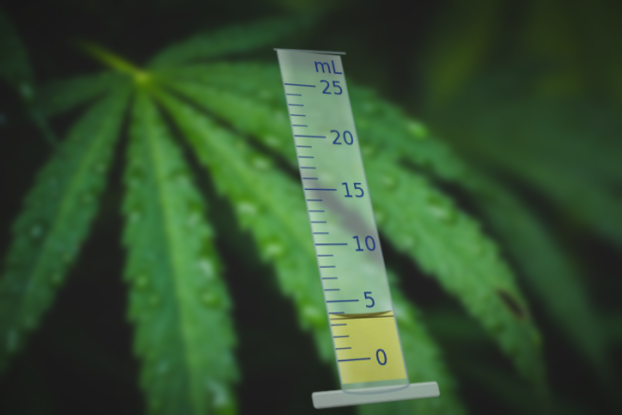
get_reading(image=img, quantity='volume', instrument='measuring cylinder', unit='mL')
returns 3.5 mL
